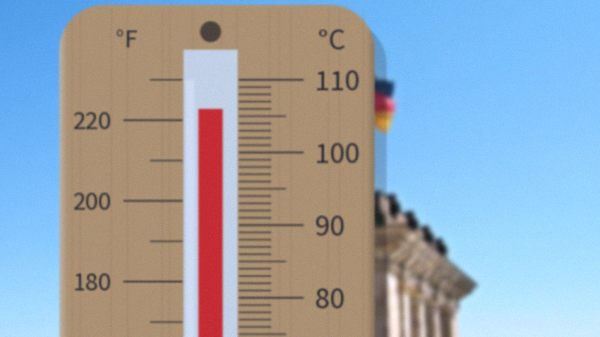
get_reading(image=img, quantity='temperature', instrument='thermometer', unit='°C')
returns 106 °C
